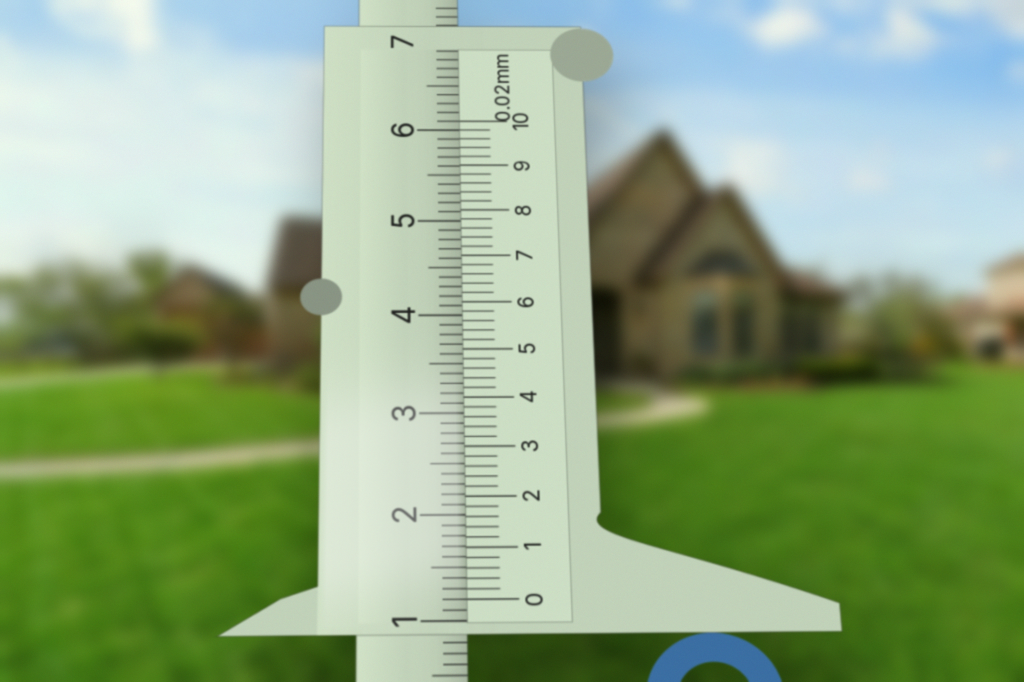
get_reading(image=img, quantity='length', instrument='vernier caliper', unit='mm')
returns 12.0 mm
